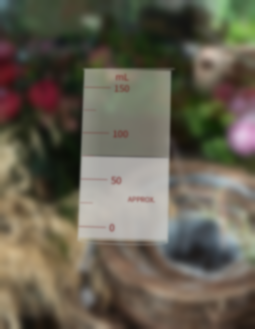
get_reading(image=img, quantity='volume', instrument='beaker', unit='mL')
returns 75 mL
